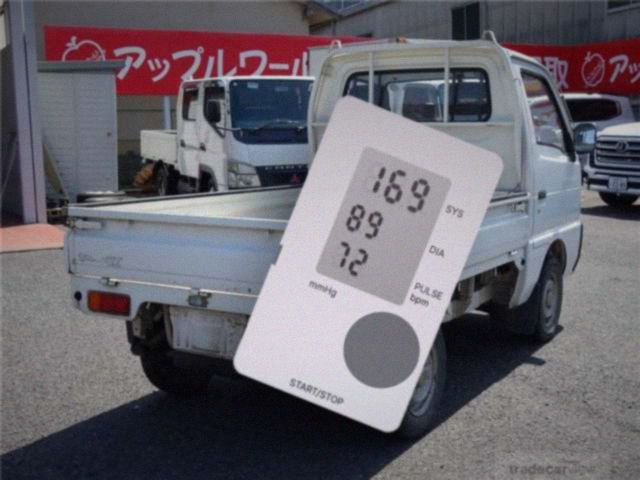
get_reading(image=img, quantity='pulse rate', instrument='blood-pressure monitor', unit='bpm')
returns 72 bpm
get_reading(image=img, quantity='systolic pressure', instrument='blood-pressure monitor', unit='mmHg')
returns 169 mmHg
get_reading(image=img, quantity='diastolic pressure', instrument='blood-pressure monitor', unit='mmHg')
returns 89 mmHg
